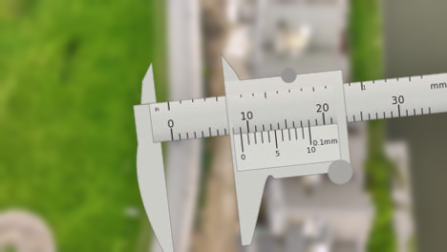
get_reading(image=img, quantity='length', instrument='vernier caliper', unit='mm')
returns 9.0 mm
